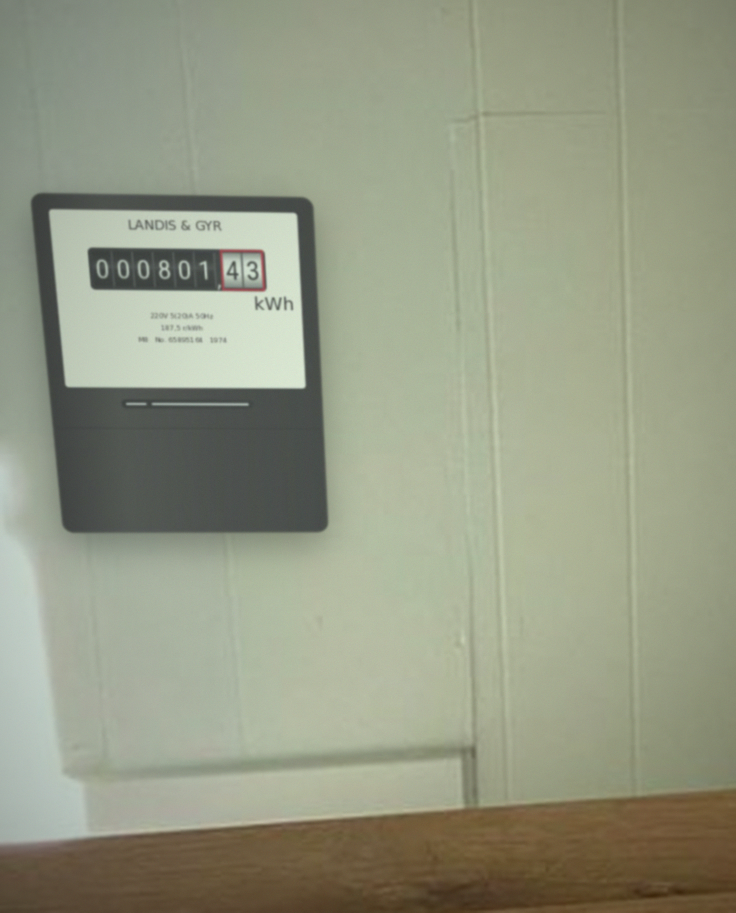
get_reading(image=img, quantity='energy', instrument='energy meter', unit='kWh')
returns 801.43 kWh
